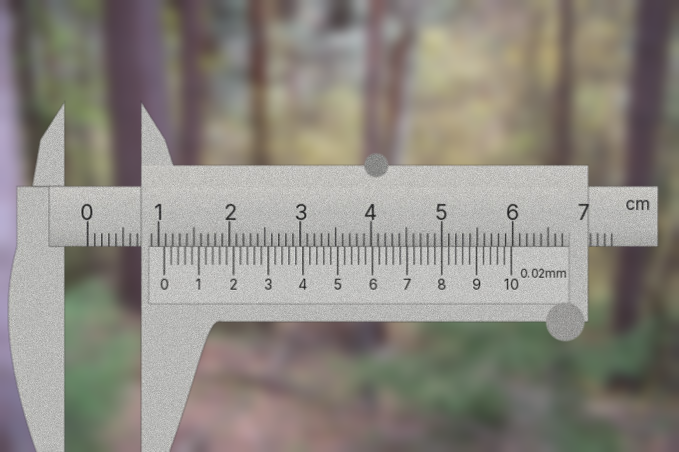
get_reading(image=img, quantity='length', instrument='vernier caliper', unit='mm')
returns 10.8 mm
